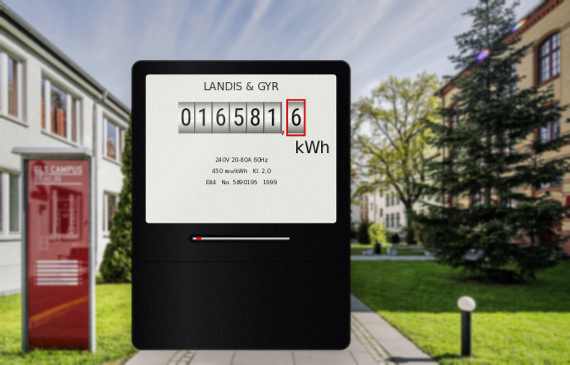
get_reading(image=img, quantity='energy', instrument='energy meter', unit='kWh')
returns 16581.6 kWh
